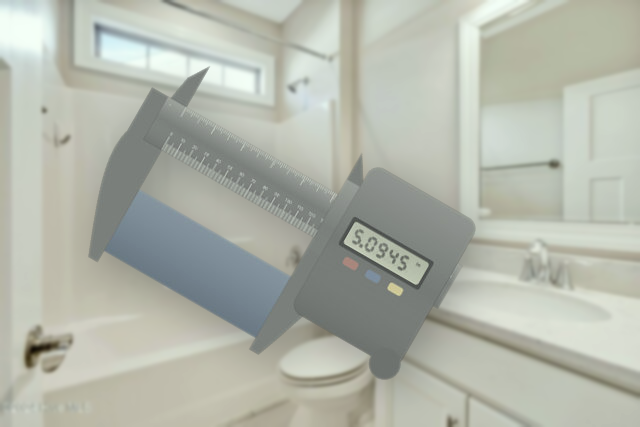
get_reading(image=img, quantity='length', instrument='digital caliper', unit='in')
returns 5.0945 in
